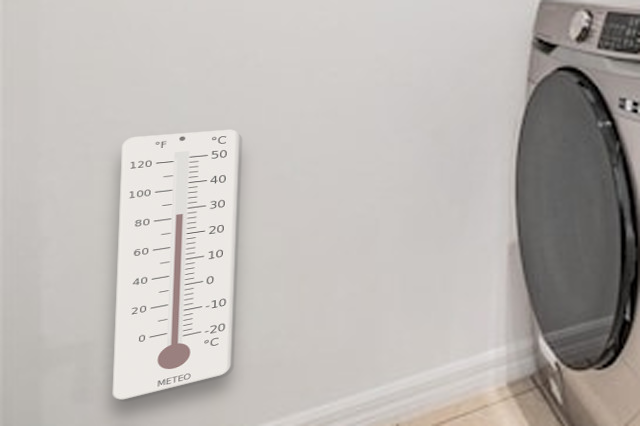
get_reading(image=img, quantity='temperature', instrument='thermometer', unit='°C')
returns 28 °C
